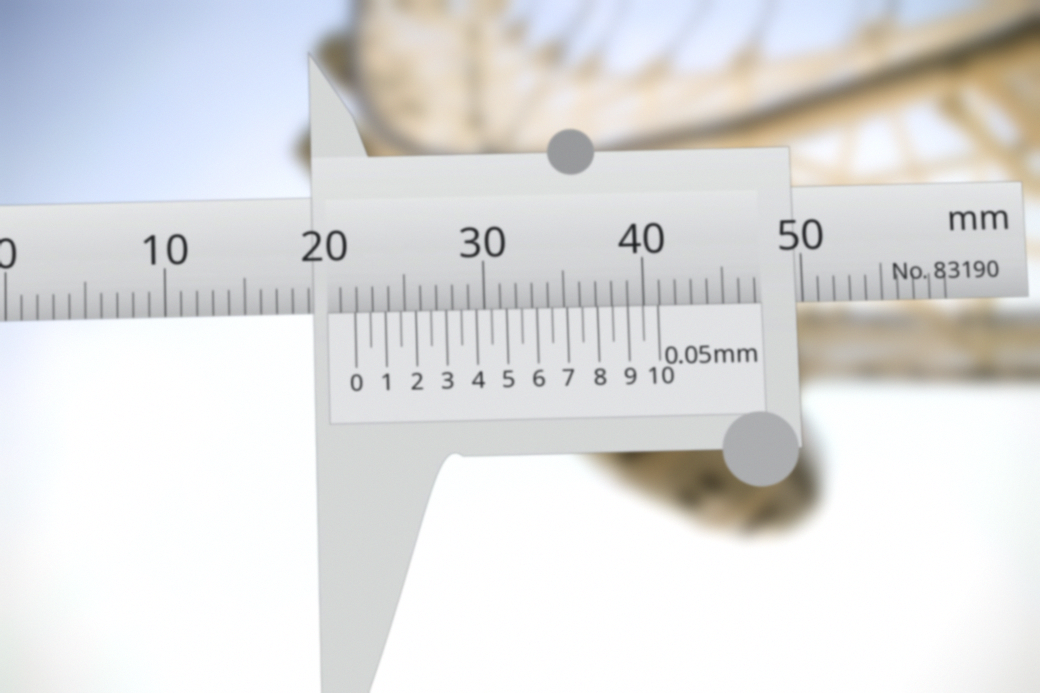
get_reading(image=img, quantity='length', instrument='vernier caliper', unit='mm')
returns 21.9 mm
